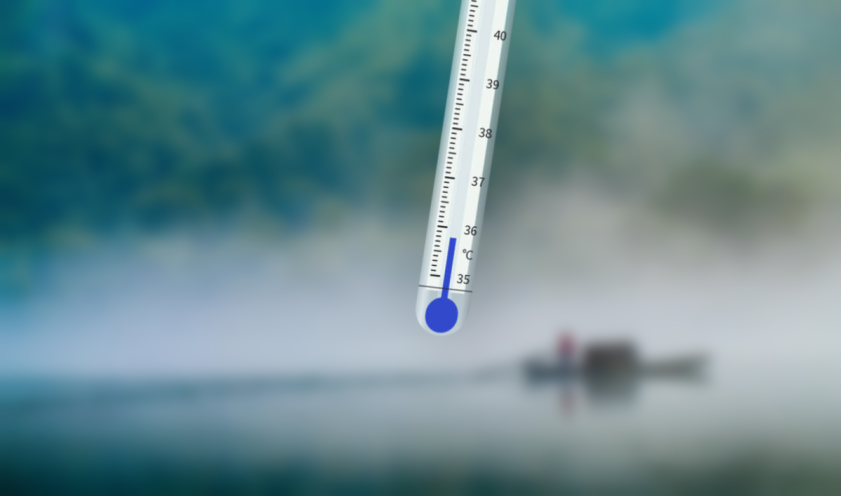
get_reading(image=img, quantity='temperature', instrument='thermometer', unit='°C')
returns 35.8 °C
